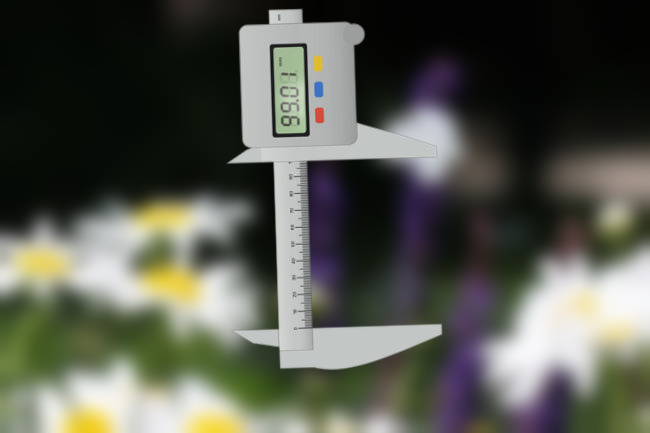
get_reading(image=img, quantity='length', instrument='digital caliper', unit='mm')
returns 99.01 mm
